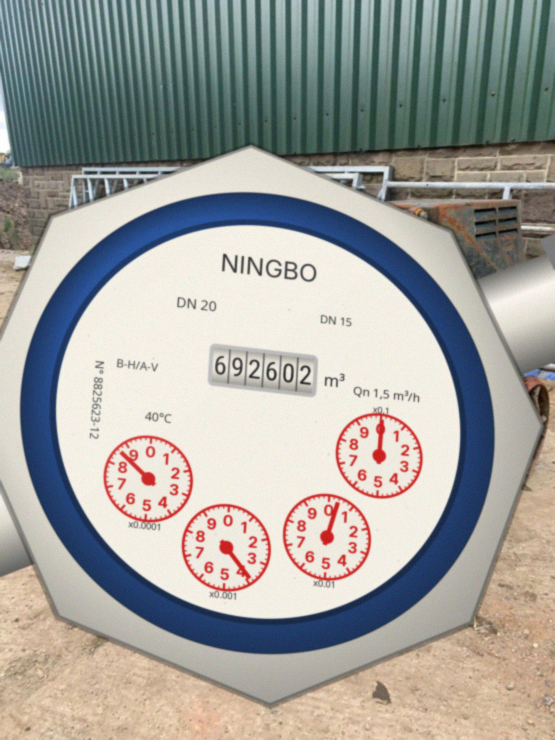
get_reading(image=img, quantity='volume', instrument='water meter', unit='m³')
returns 692602.0038 m³
